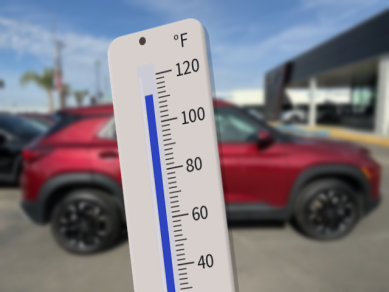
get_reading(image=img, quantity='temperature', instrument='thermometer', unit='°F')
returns 112 °F
